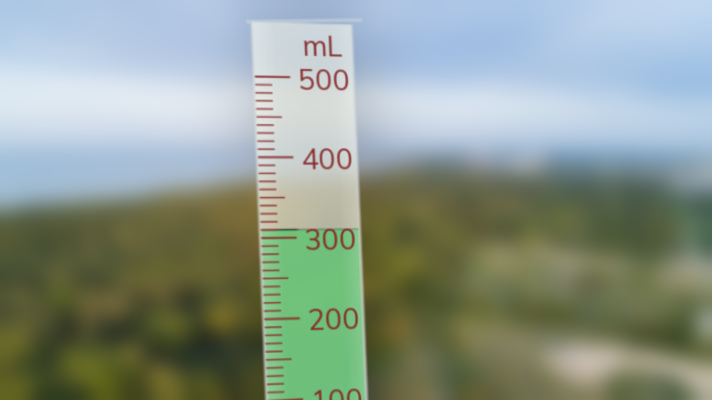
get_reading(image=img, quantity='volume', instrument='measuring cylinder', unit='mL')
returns 310 mL
